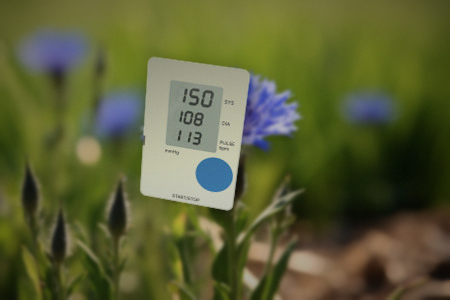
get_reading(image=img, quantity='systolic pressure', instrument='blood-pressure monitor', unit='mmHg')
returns 150 mmHg
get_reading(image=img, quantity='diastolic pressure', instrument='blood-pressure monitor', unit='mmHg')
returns 108 mmHg
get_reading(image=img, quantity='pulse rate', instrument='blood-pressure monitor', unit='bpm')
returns 113 bpm
